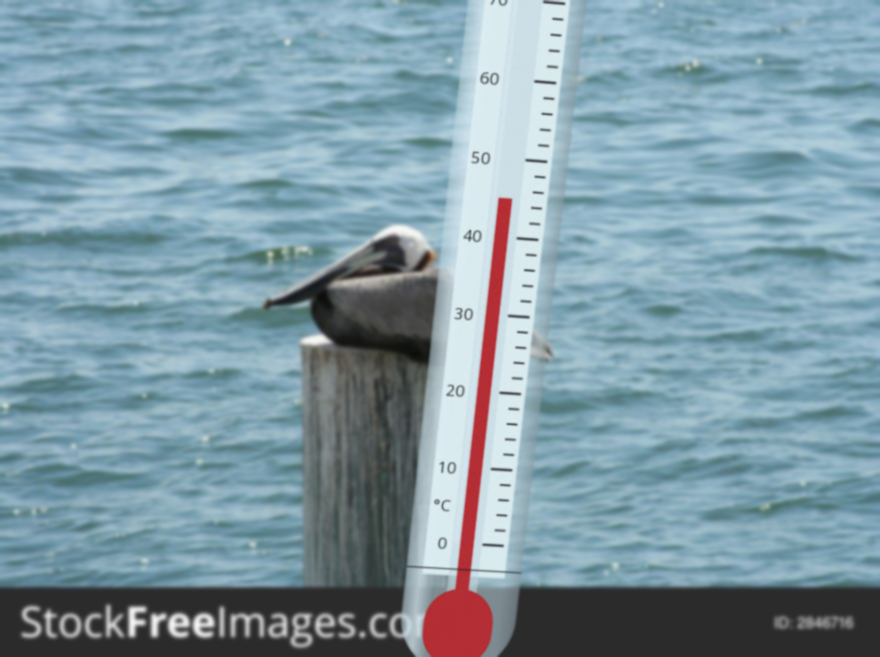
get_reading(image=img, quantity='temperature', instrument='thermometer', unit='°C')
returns 45 °C
